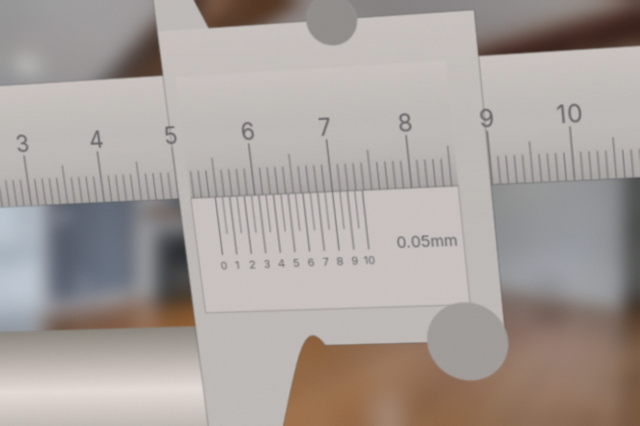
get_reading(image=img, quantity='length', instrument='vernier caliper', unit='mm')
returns 54.8 mm
